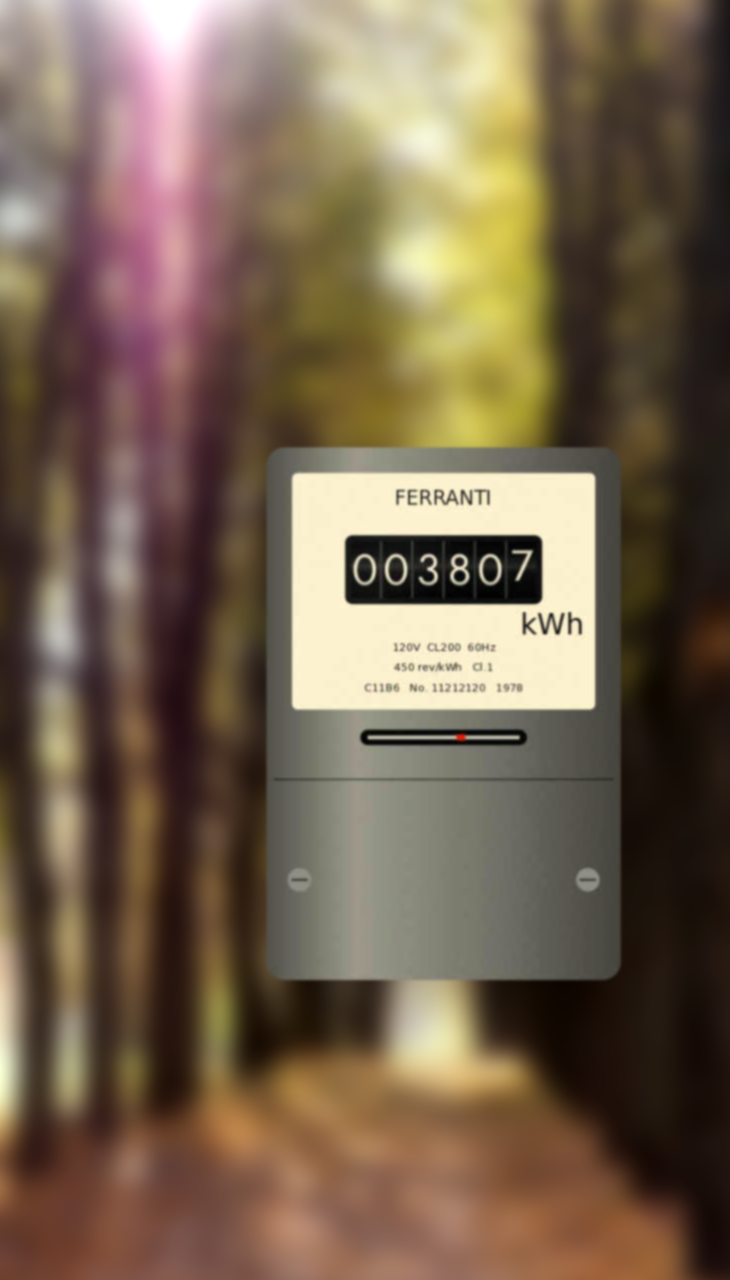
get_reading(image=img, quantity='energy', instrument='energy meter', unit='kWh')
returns 3807 kWh
